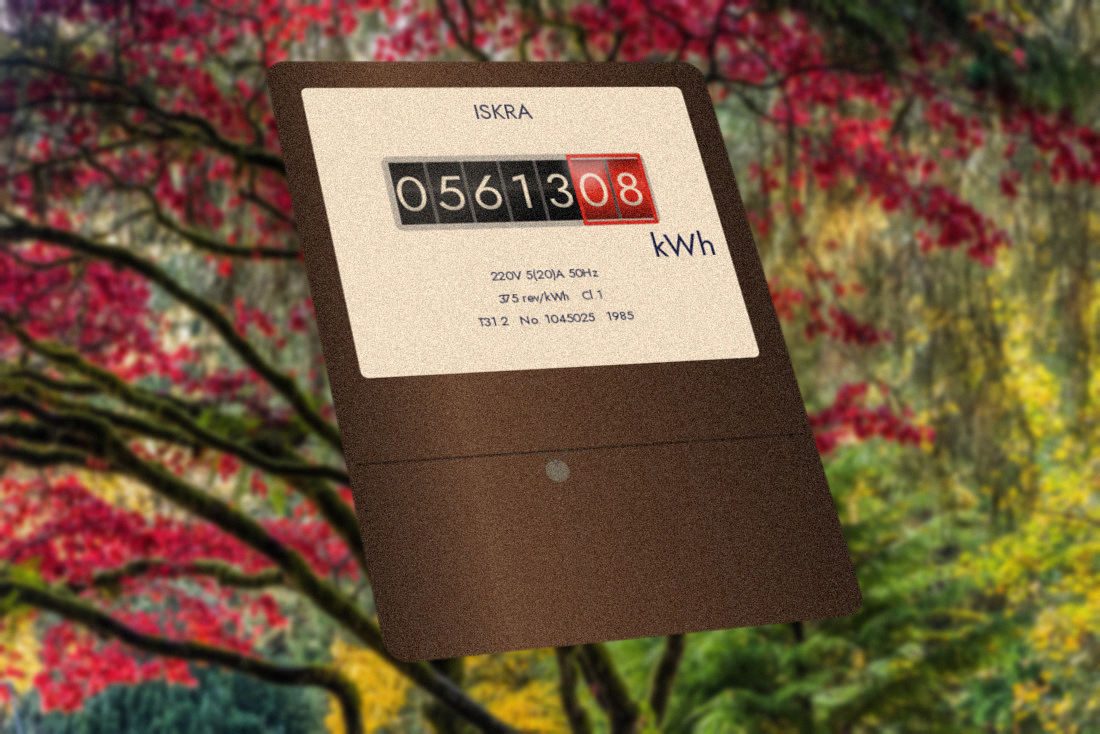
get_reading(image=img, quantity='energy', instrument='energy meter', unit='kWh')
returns 5613.08 kWh
